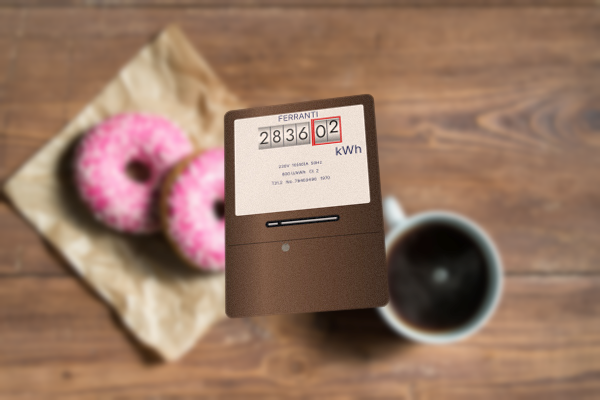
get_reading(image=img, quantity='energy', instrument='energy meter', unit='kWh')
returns 2836.02 kWh
